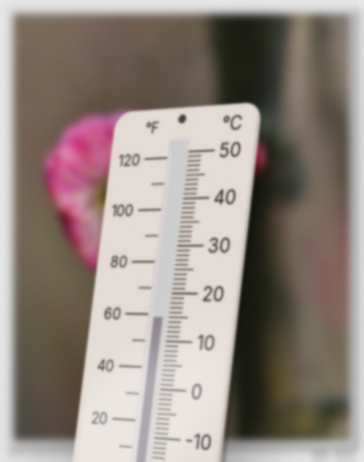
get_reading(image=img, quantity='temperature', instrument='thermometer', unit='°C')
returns 15 °C
